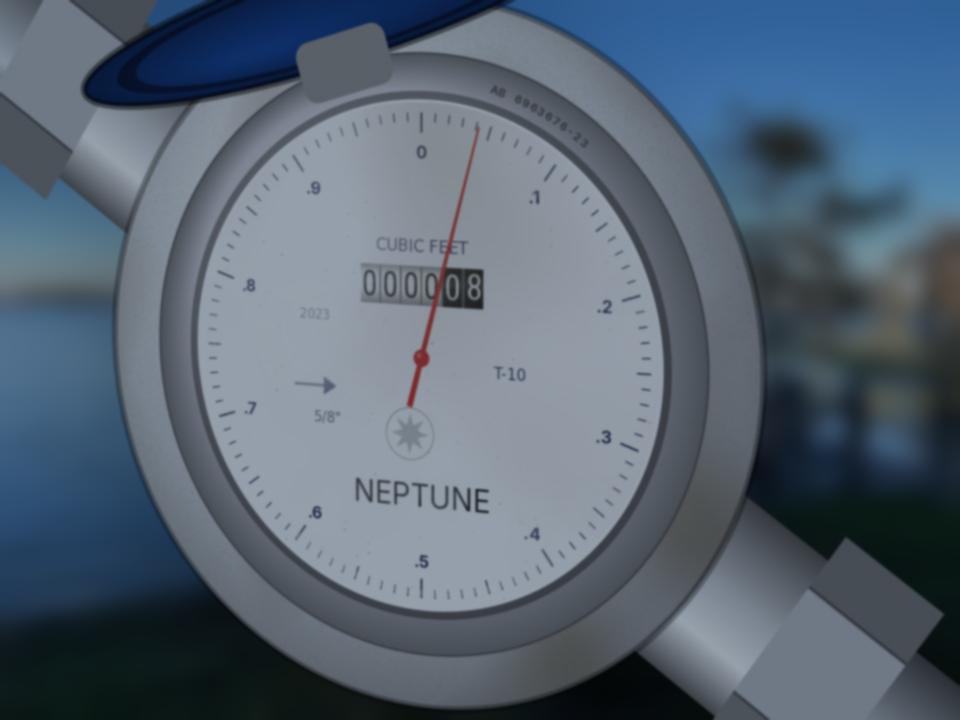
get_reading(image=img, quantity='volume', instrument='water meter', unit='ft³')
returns 8.04 ft³
